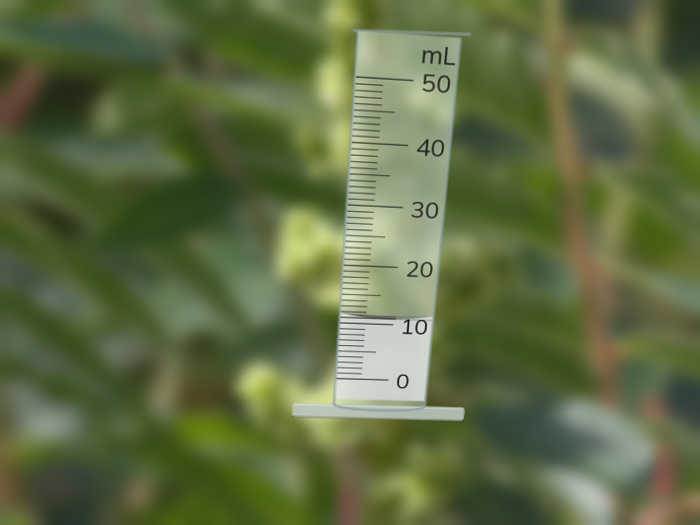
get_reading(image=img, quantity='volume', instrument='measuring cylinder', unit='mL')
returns 11 mL
